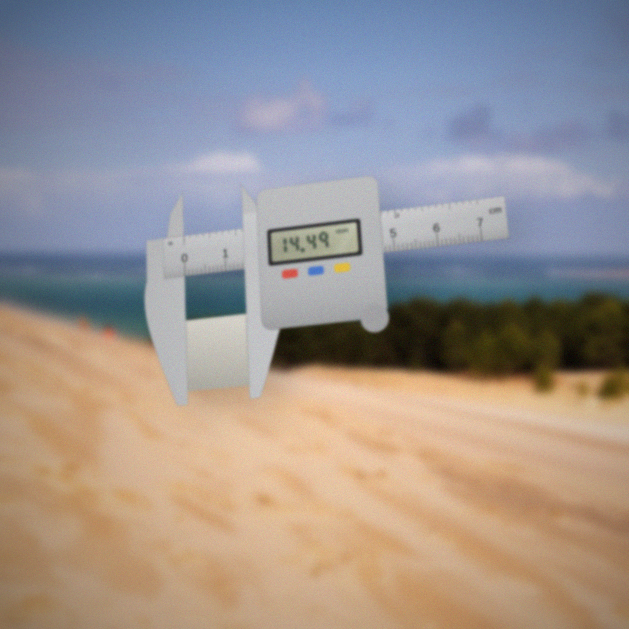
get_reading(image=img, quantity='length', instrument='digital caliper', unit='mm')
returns 14.49 mm
